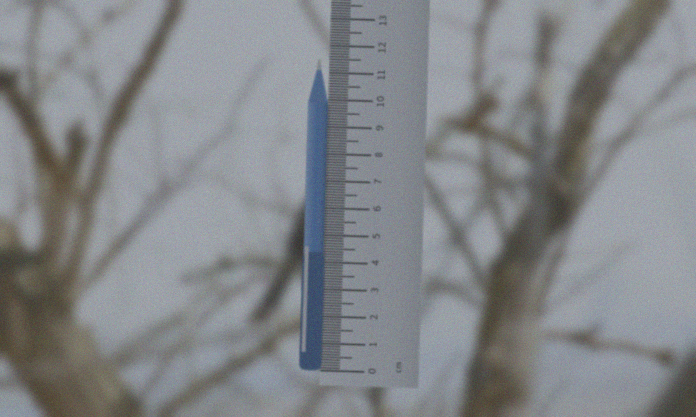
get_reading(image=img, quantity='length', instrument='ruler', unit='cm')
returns 11.5 cm
